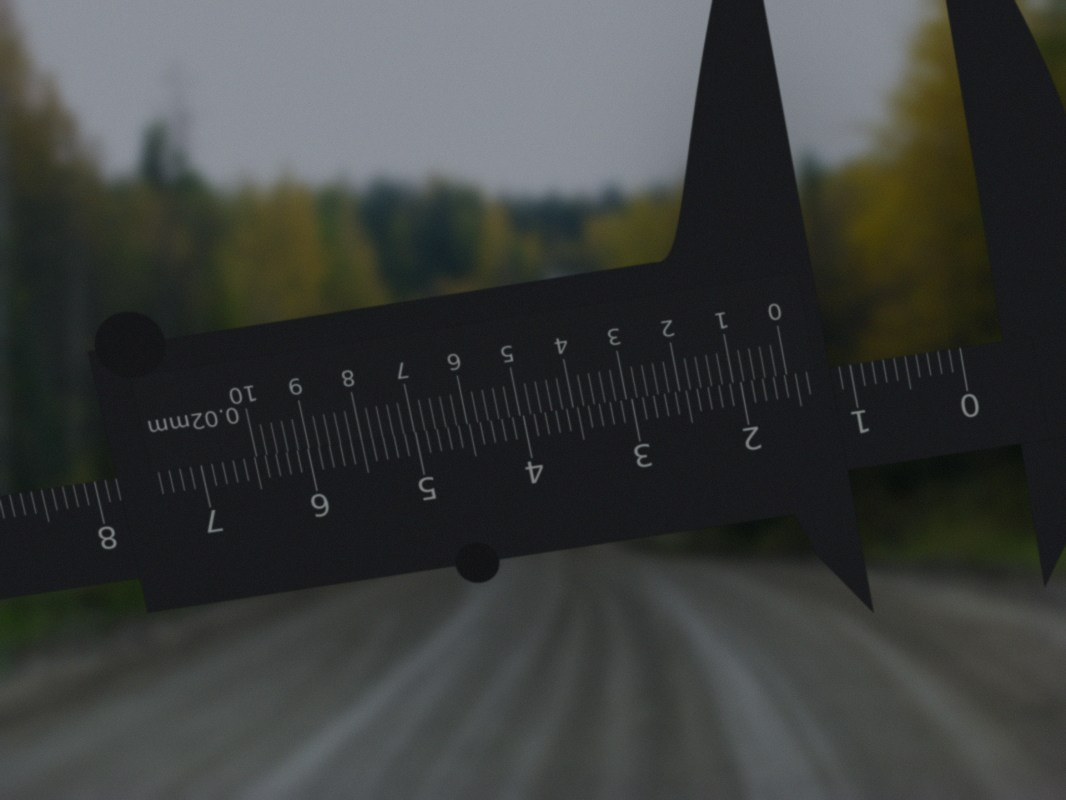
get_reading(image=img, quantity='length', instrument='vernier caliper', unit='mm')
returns 15.8 mm
